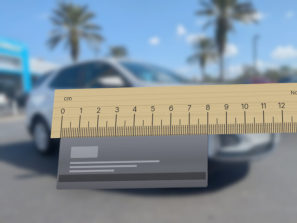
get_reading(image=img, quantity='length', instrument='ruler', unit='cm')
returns 8 cm
